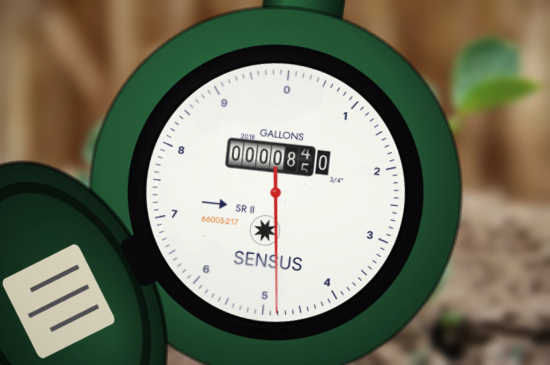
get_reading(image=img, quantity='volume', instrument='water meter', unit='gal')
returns 844.8 gal
